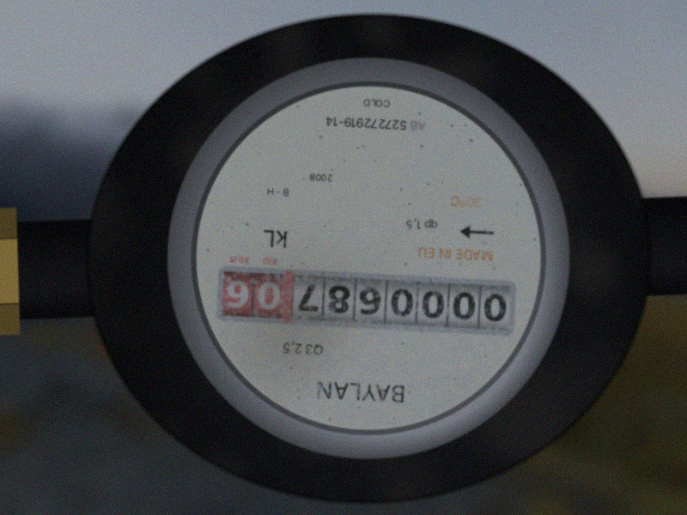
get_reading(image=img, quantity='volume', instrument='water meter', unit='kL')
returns 687.06 kL
